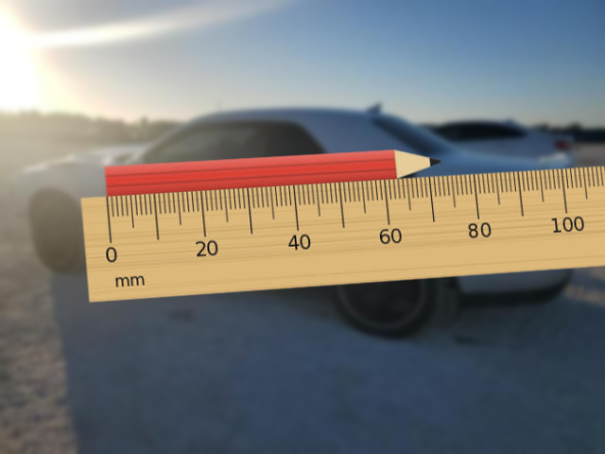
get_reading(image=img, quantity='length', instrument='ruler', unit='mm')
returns 73 mm
